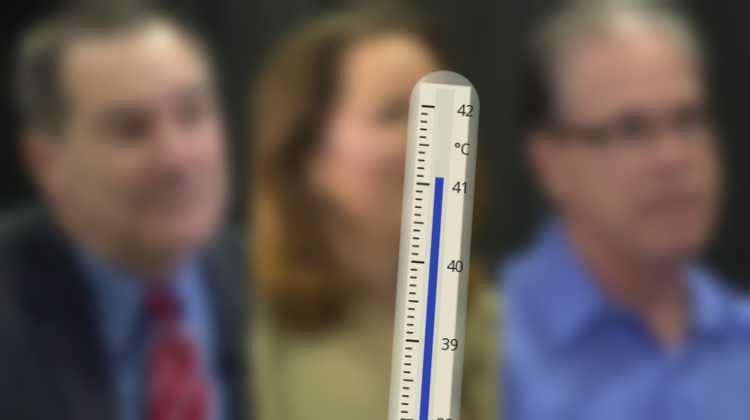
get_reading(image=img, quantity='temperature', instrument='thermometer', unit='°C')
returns 41.1 °C
